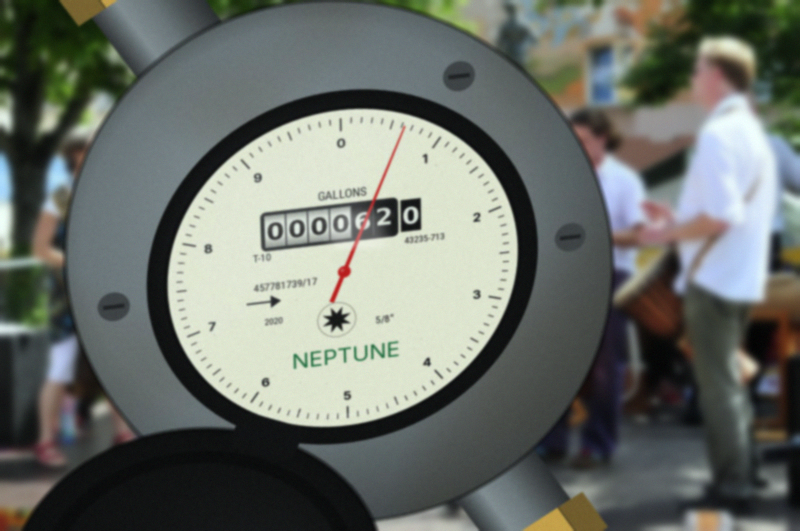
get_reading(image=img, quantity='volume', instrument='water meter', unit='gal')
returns 620.6 gal
